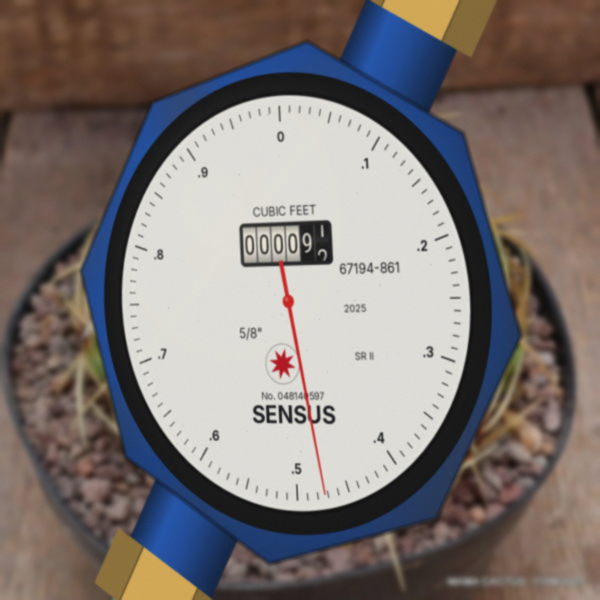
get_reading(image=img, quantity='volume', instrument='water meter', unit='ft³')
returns 91.47 ft³
